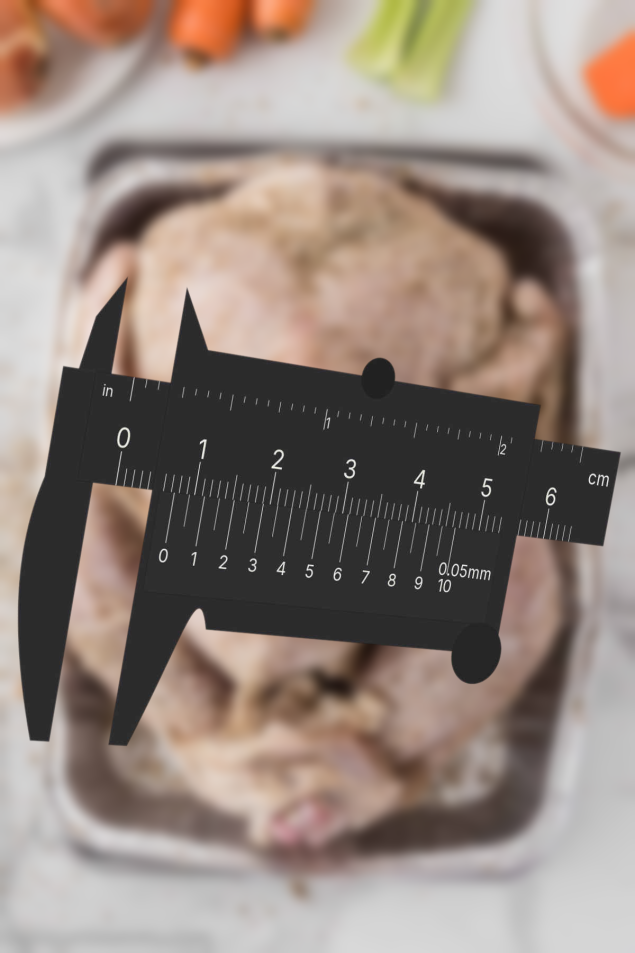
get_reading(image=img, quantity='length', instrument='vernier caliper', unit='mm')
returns 7.4 mm
